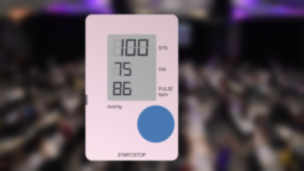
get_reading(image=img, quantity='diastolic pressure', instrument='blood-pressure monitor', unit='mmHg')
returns 75 mmHg
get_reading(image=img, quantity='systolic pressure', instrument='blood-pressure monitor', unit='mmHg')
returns 100 mmHg
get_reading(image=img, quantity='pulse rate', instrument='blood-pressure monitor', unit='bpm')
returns 86 bpm
